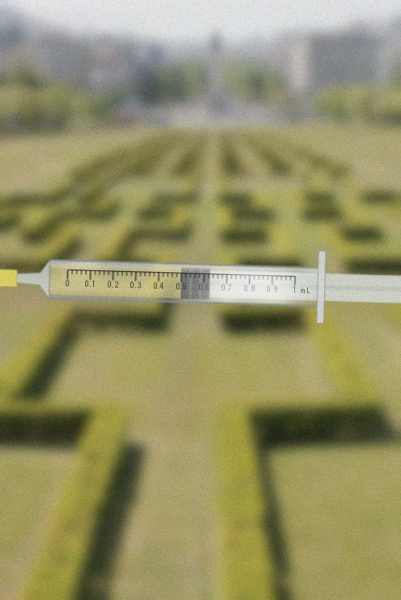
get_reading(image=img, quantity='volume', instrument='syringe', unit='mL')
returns 0.5 mL
